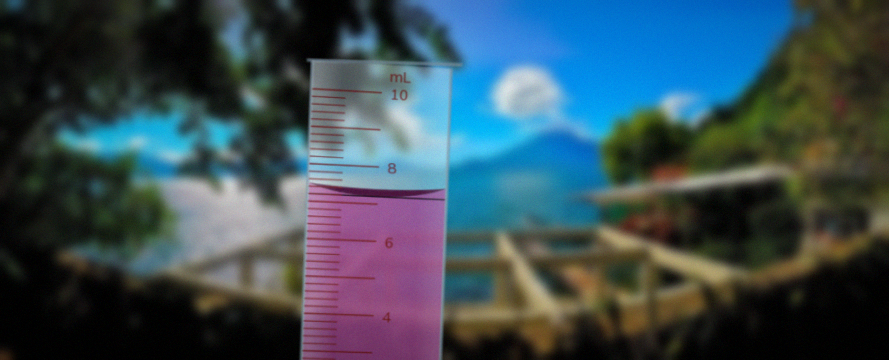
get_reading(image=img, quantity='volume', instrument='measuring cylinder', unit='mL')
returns 7.2 mL
